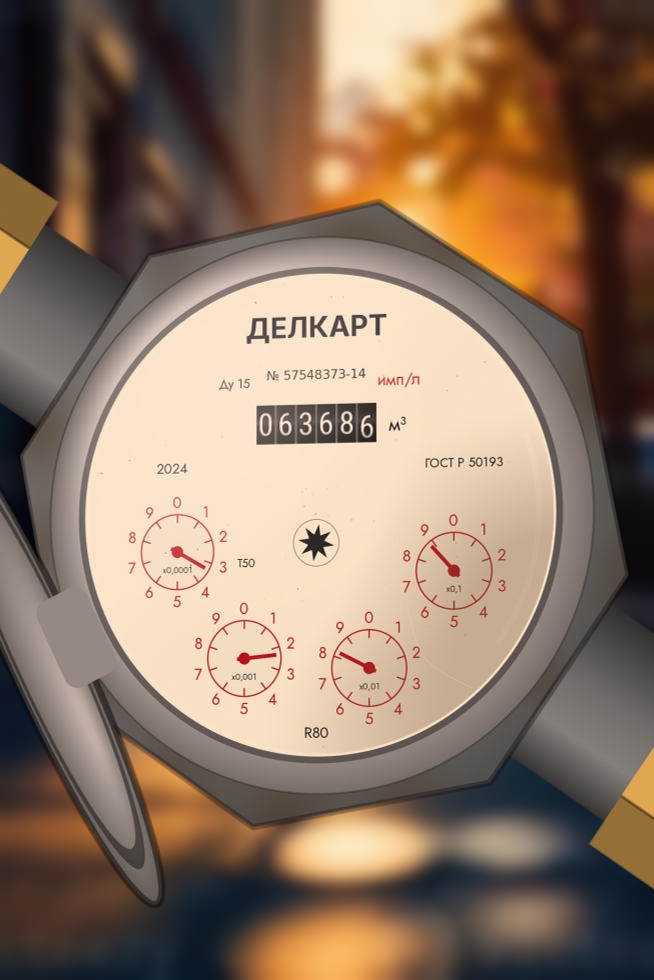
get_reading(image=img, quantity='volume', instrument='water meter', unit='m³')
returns 63685.8823 m³
